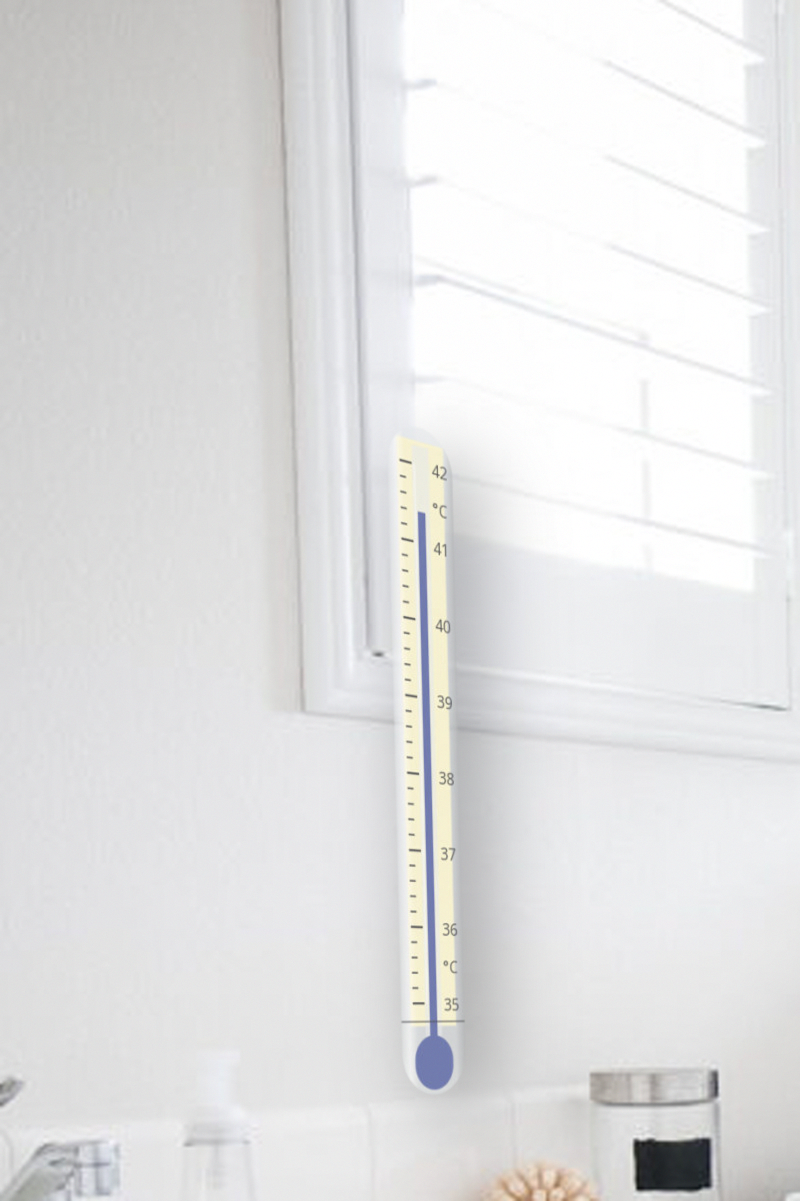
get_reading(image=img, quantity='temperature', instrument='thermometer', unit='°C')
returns 41.4 °C
